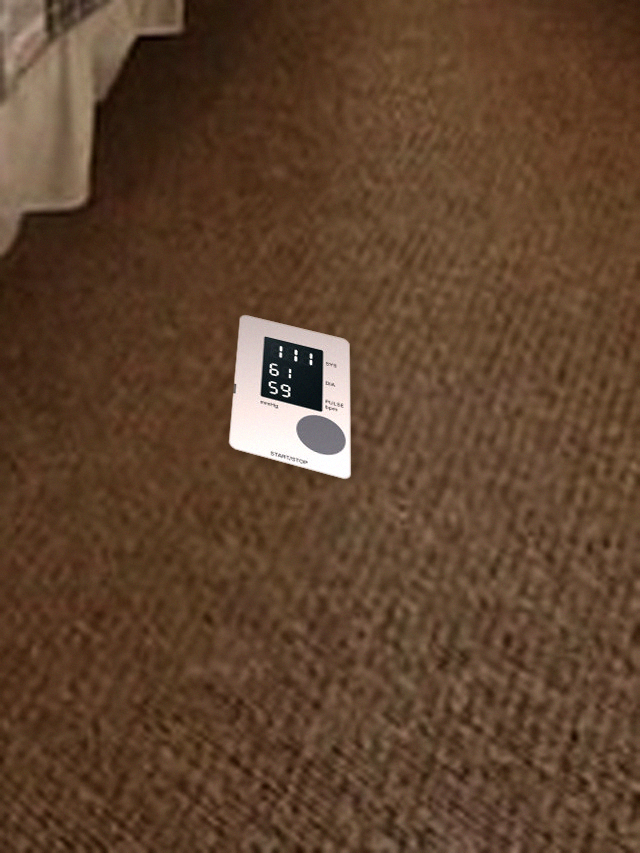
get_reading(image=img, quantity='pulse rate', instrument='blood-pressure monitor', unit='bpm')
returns 59 bpm
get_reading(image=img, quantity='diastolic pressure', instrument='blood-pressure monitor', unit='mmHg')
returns 61 mmHg
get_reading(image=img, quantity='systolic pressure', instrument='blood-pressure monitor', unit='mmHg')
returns 111 mmHg
